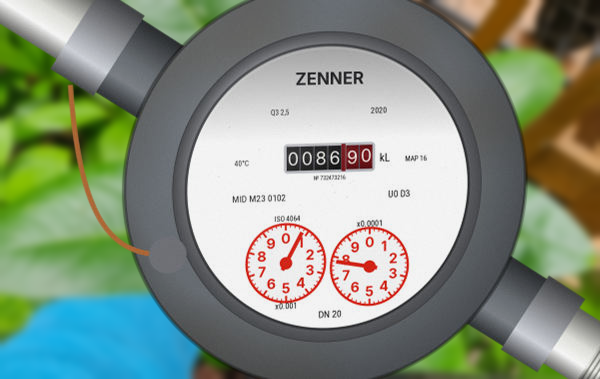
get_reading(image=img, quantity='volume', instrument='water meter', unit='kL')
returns 86.9007 kL
